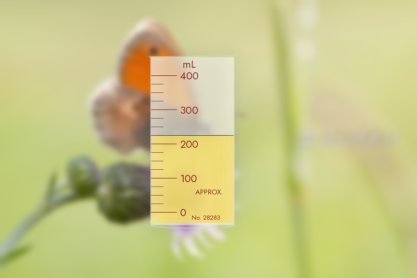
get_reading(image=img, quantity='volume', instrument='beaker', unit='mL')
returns 225 mL
